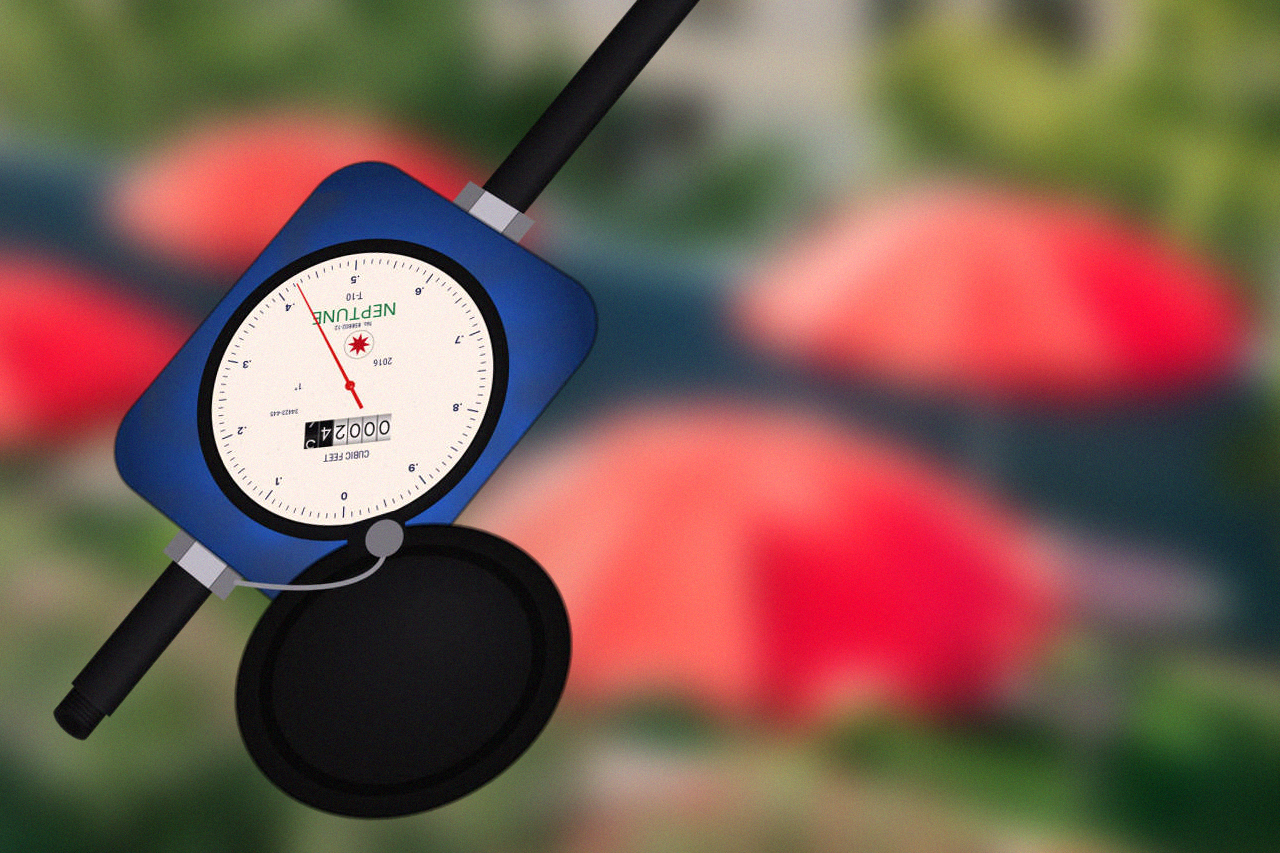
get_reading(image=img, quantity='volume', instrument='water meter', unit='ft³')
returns 245.42 ft³
